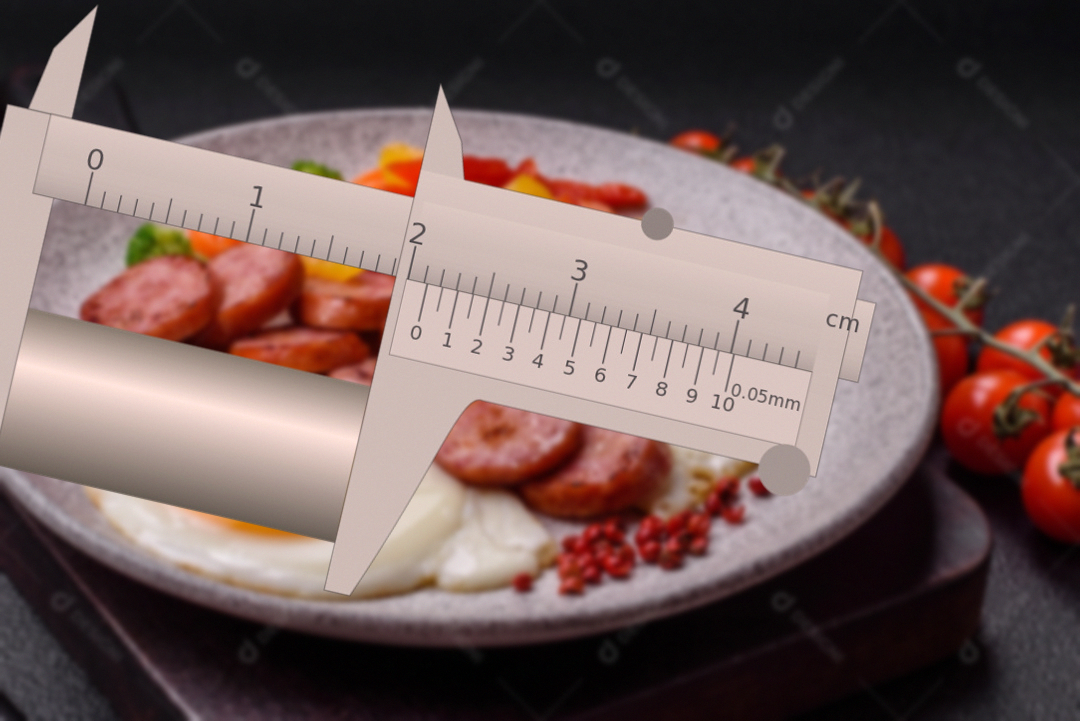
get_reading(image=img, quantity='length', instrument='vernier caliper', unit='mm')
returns 21.2 mm
